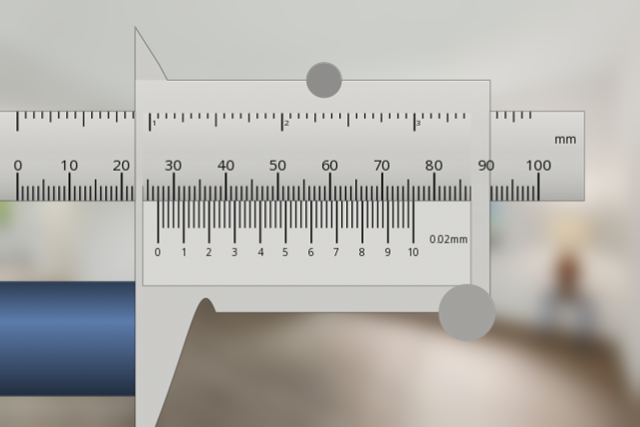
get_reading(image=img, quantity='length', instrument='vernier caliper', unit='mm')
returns 27.0 mm
